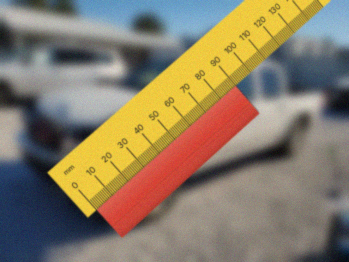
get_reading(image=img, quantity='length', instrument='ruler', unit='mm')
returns 90 mm
